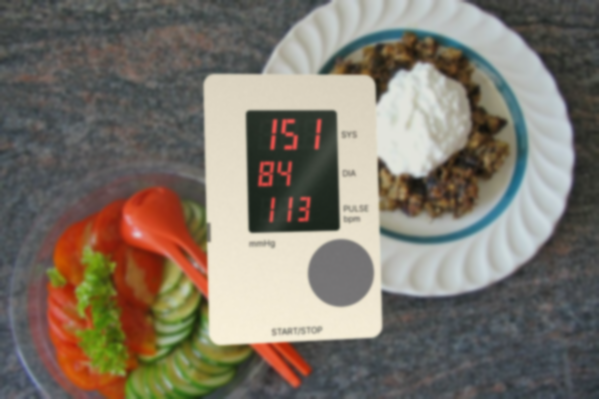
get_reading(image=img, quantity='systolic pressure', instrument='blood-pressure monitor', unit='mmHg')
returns 151 mmHg
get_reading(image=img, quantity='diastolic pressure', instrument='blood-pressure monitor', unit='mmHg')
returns 84 mmHg
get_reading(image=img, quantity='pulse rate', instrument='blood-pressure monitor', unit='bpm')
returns 113 bpm
